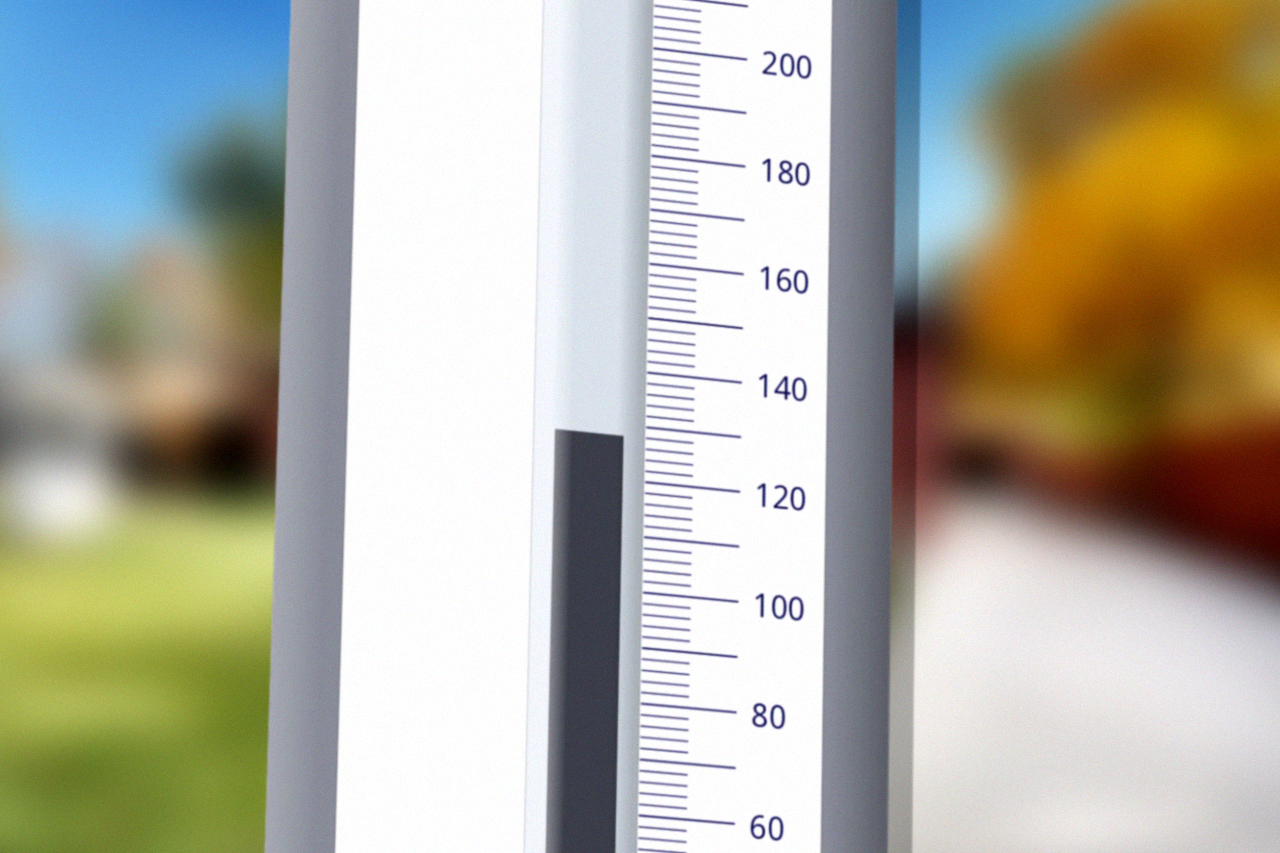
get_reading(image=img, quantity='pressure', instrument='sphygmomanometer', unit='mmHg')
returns 128 mmHg
